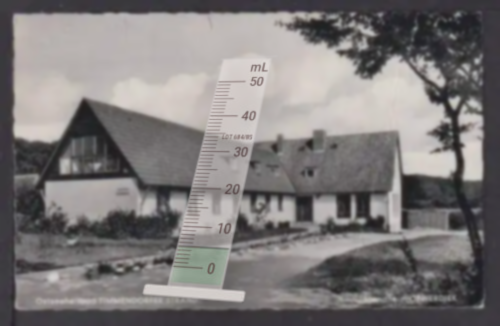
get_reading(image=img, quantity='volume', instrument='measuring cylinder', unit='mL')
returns 5 mL
